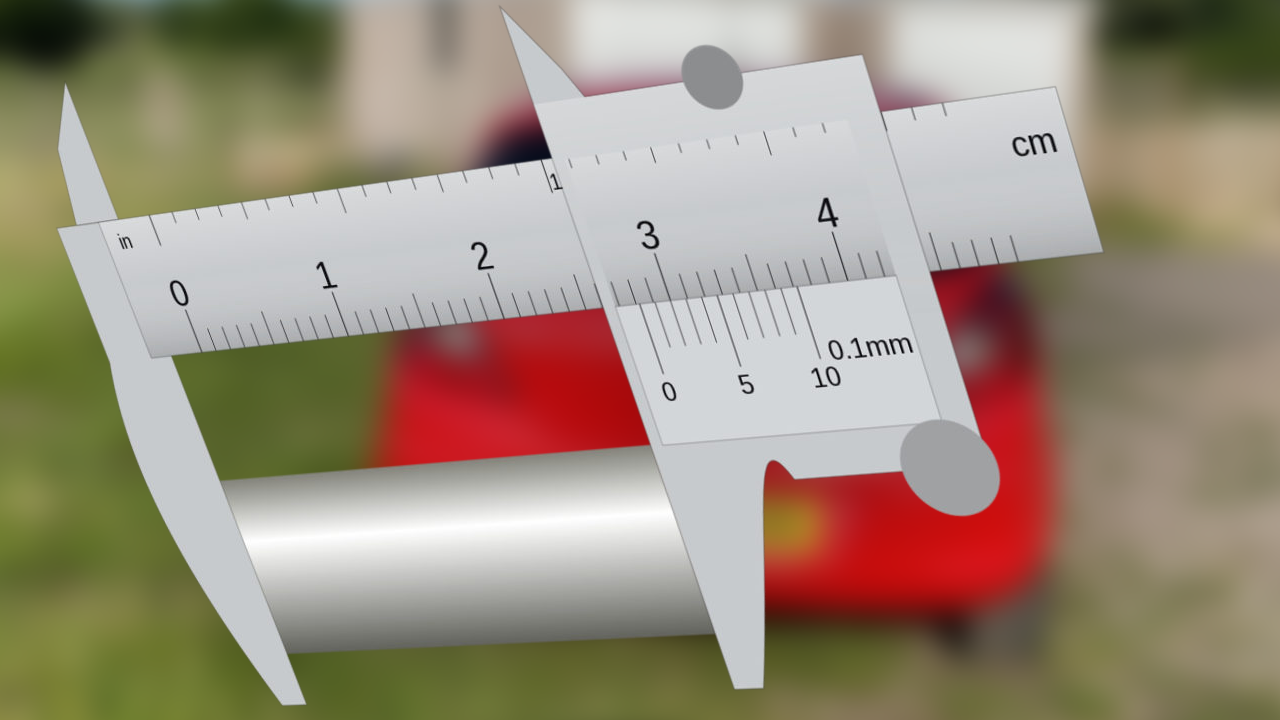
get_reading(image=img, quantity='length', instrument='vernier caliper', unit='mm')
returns 28.2 mm
